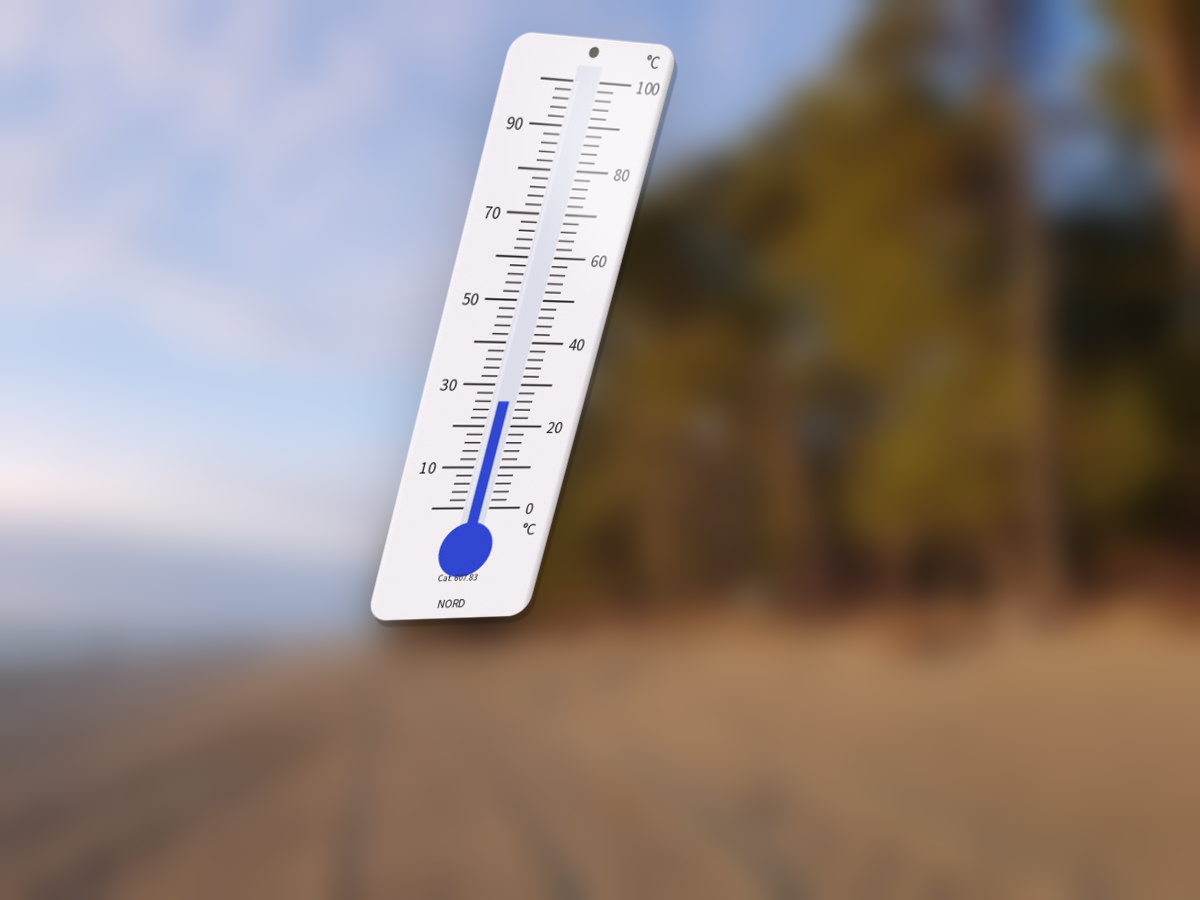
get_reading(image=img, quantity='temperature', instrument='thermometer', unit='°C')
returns 26 °C
